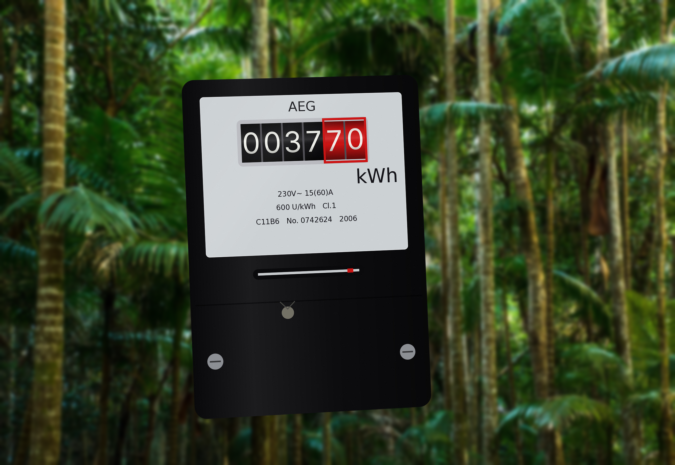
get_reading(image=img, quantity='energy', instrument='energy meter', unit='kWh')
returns 37.70 kWh
